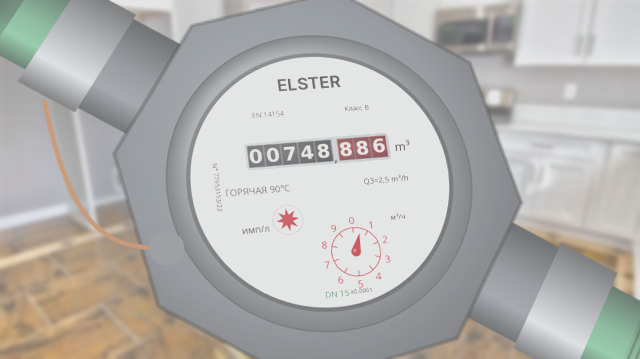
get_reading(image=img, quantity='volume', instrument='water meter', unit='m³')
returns 748.8860 m³
